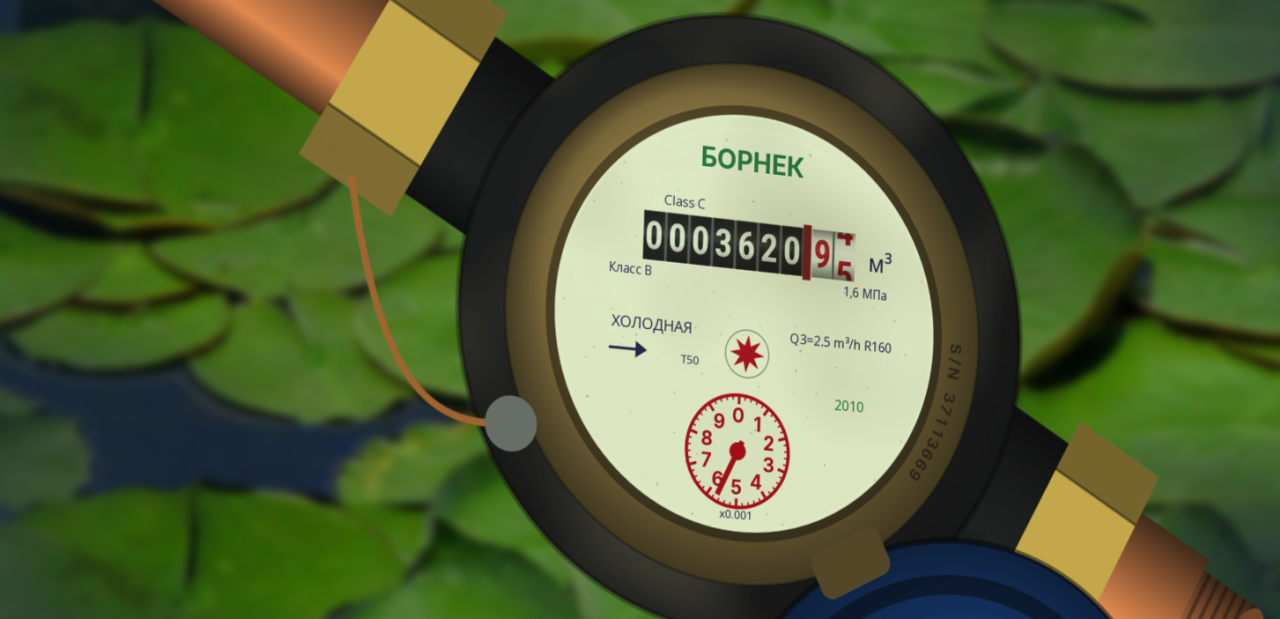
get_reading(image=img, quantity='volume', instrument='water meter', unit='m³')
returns 3620.945 m³
